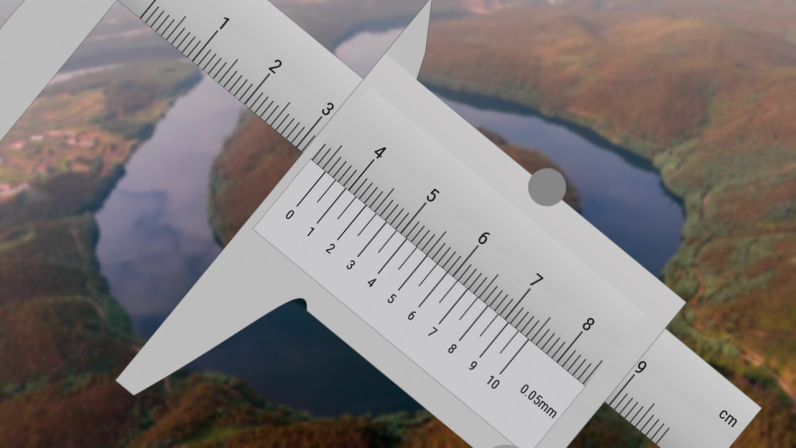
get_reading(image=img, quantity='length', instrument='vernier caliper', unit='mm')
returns 35.6 mm
